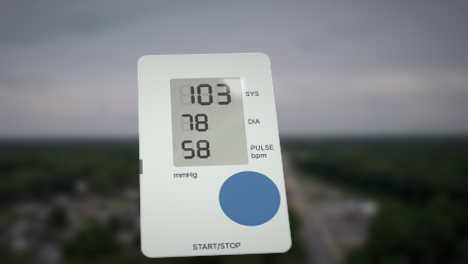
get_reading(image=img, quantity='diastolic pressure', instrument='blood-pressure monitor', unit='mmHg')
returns 78 mmHg
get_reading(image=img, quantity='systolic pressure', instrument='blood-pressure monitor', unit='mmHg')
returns 103 mmHg
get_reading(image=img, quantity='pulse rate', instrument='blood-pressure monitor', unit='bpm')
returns 58 bpm
